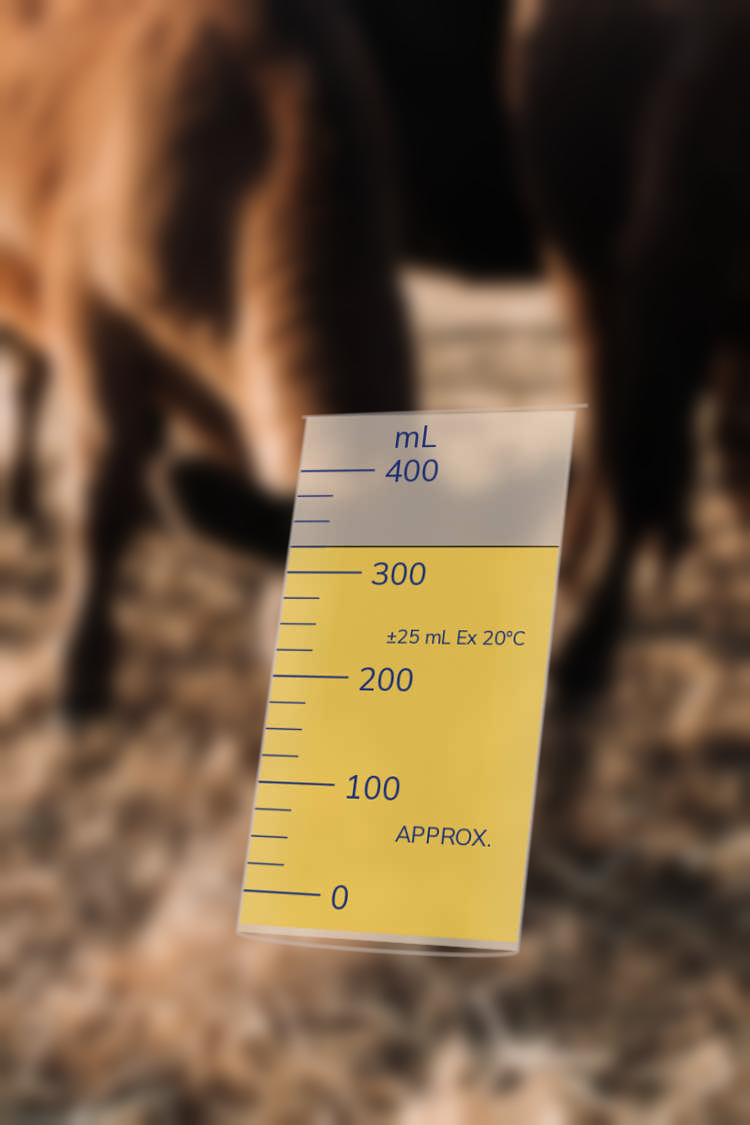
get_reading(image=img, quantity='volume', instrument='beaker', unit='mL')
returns 325 mL
